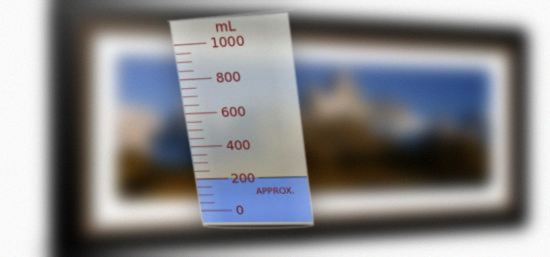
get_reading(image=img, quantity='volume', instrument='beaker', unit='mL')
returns 200 mL
